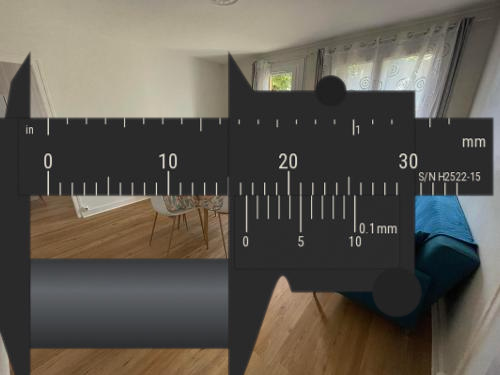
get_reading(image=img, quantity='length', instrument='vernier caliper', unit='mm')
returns 16.5 mm
